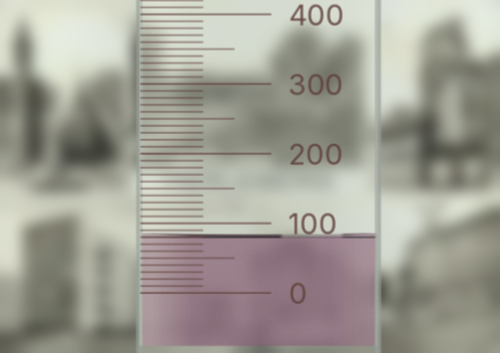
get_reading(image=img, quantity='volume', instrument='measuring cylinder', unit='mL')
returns 80 mL
